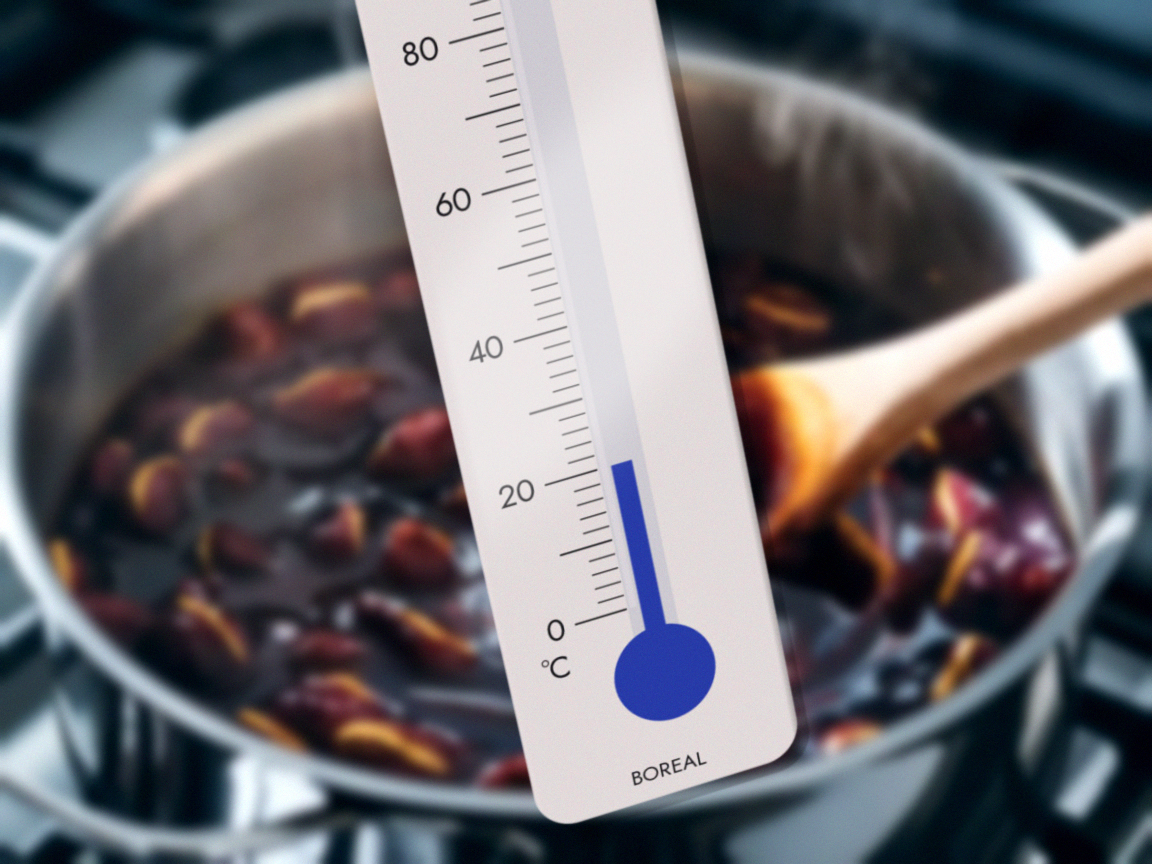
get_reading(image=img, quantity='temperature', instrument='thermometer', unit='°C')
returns 20 °C
